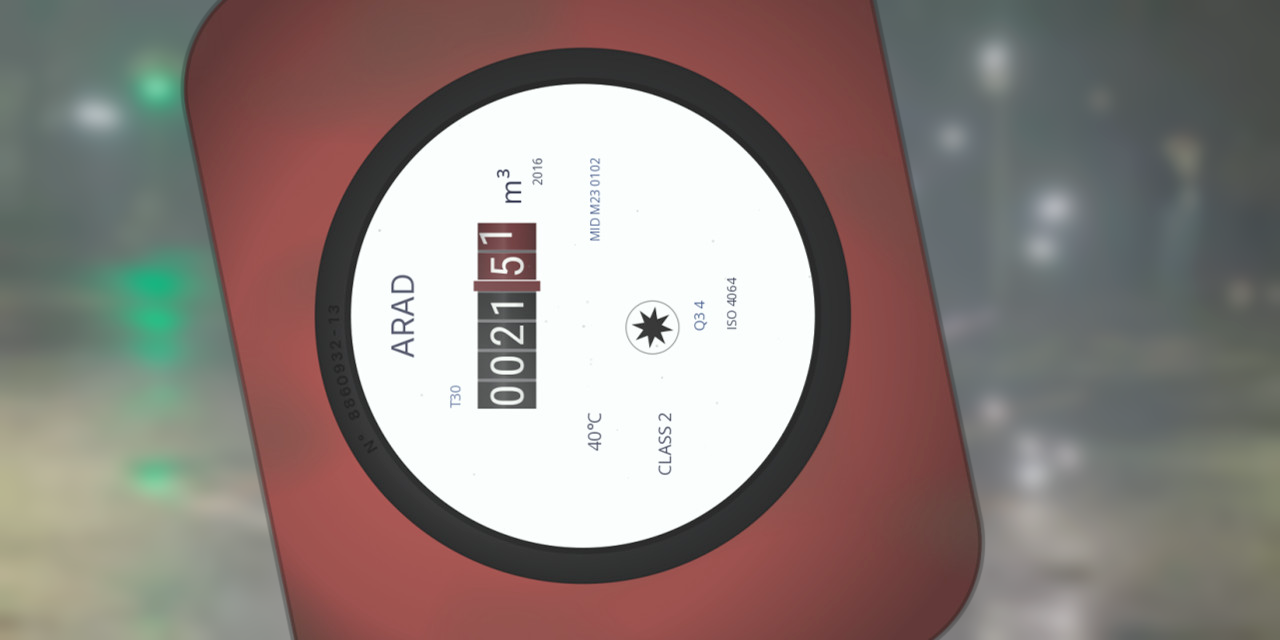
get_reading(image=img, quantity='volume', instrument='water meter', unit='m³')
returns 21.51 m³
